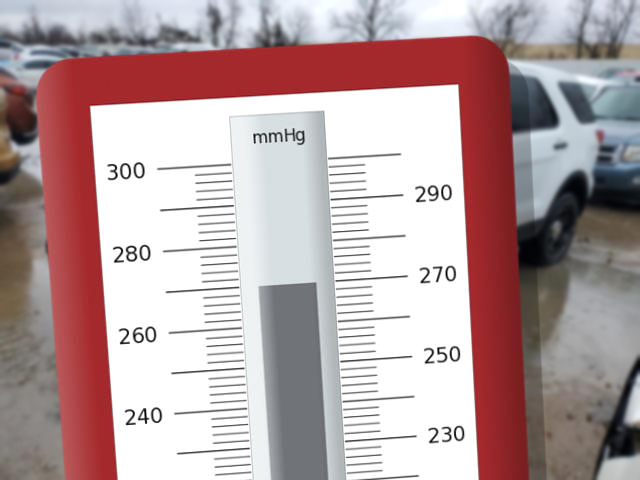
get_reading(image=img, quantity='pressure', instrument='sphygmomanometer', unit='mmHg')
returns 270 mmHg
